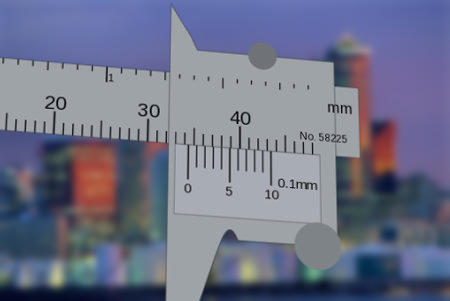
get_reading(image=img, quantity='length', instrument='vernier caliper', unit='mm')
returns 34.4 mm
